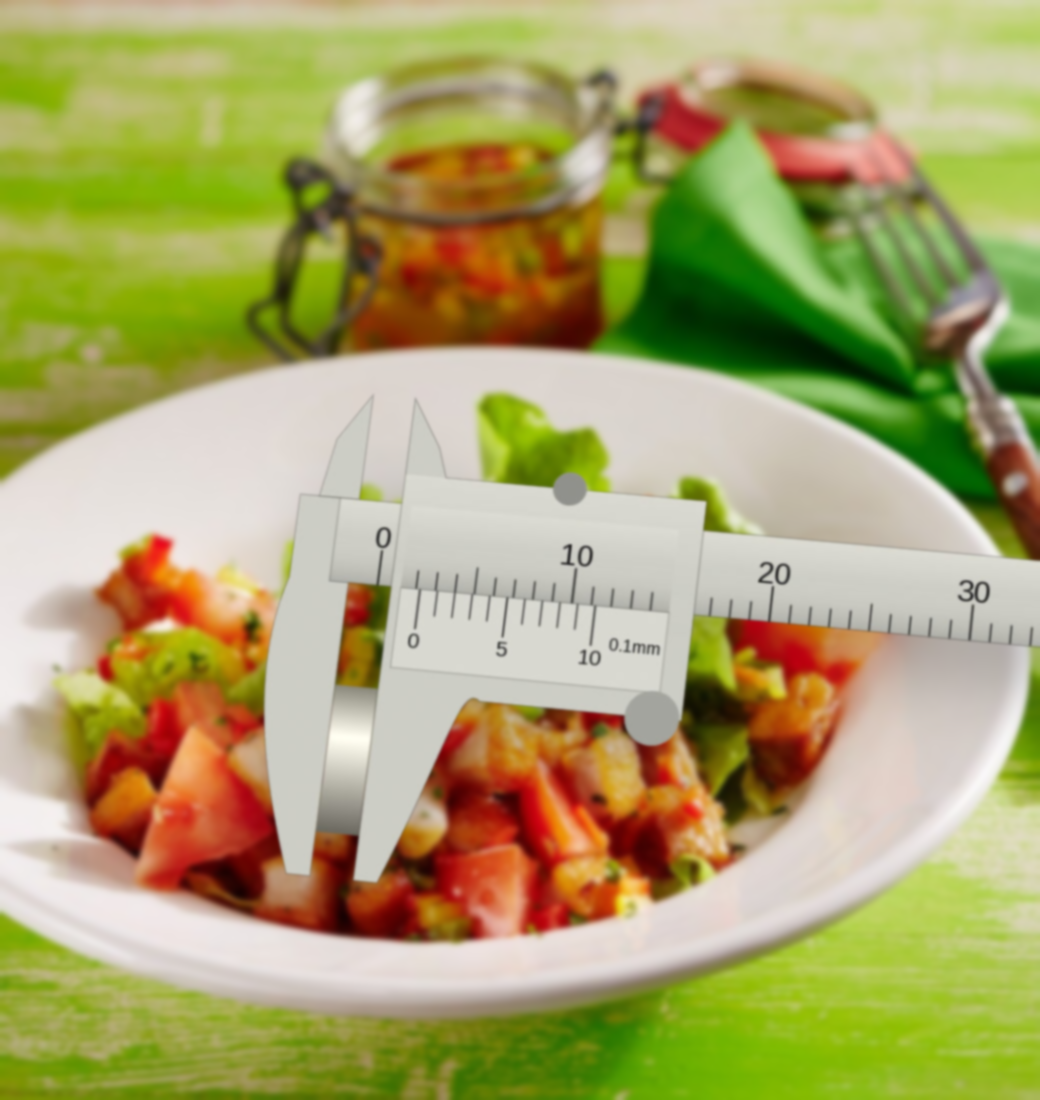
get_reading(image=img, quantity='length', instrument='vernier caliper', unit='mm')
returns 2.2 mm
